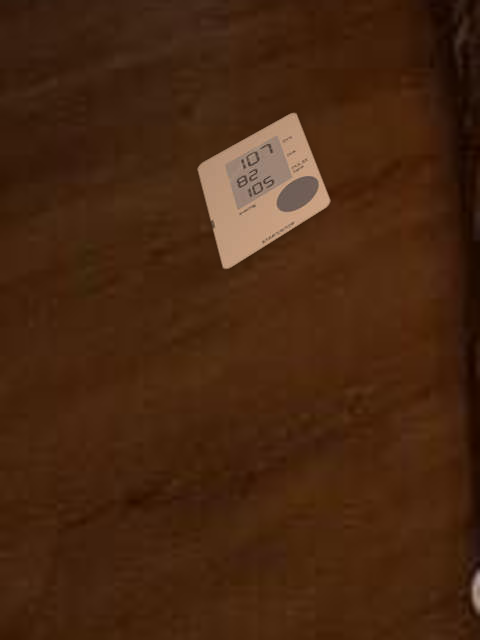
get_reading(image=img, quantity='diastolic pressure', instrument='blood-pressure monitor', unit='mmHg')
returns 82 mmHg
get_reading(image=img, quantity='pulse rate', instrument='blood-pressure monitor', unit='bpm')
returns 105 bpm
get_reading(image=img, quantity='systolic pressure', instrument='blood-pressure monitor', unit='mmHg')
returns 107 mmHg
